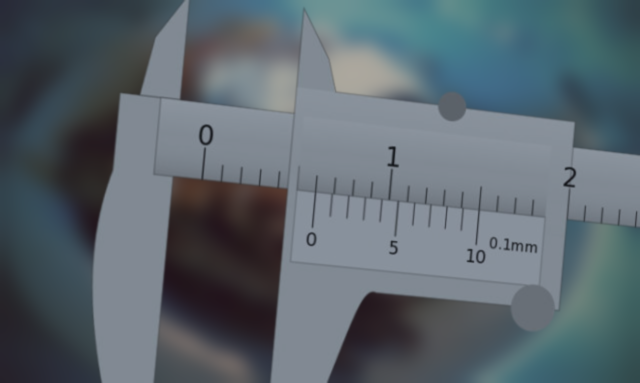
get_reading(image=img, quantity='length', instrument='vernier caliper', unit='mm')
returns 6.0 mm
